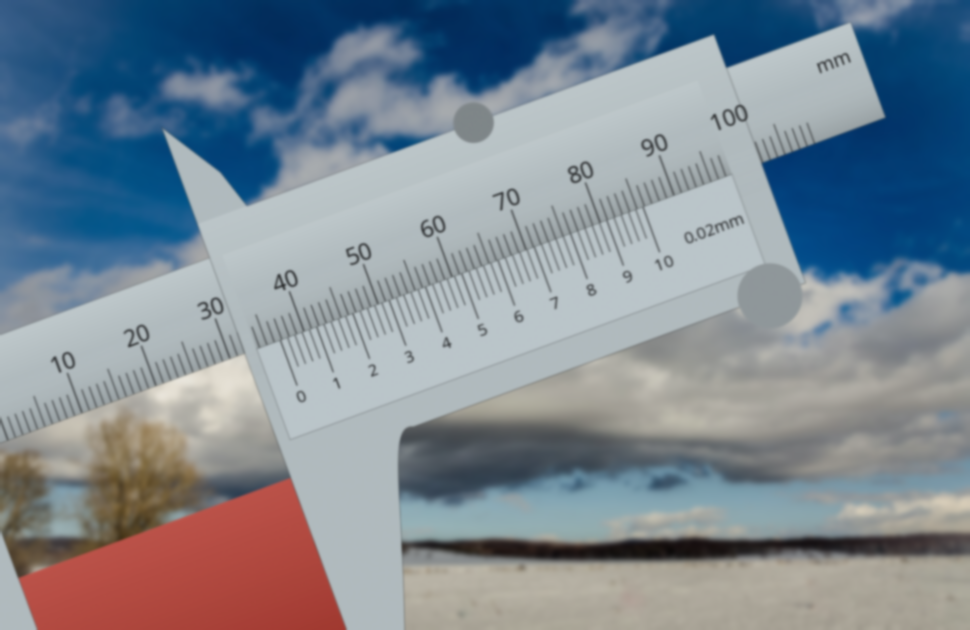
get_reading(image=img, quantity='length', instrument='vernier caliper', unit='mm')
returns 36.8 mm
